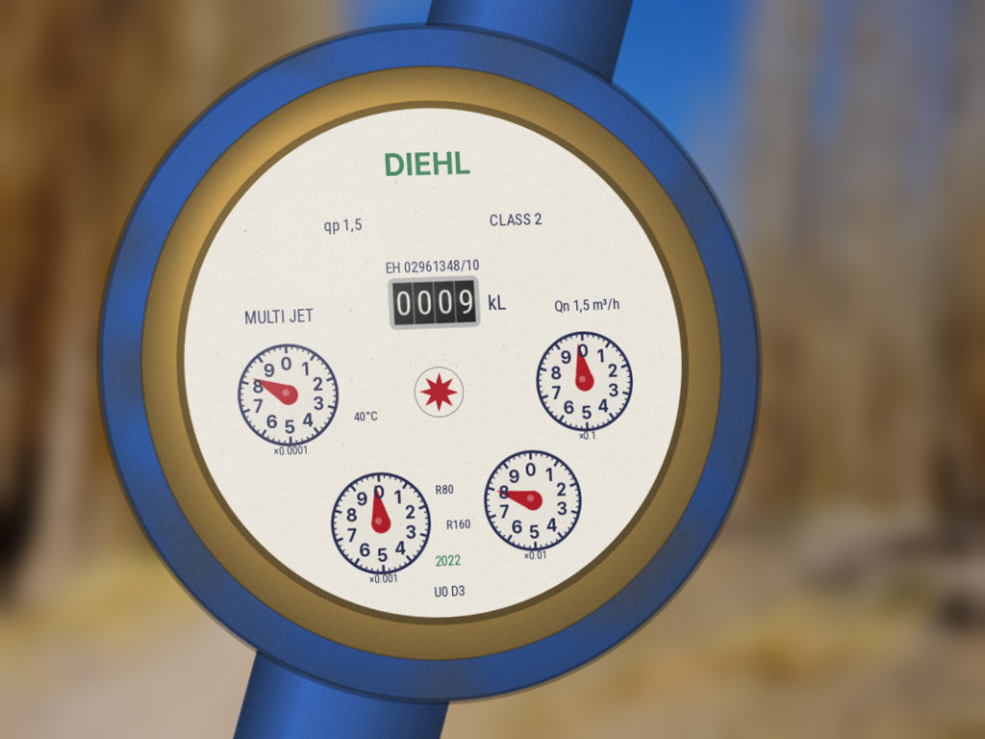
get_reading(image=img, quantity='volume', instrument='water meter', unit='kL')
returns 8.9798 kL
